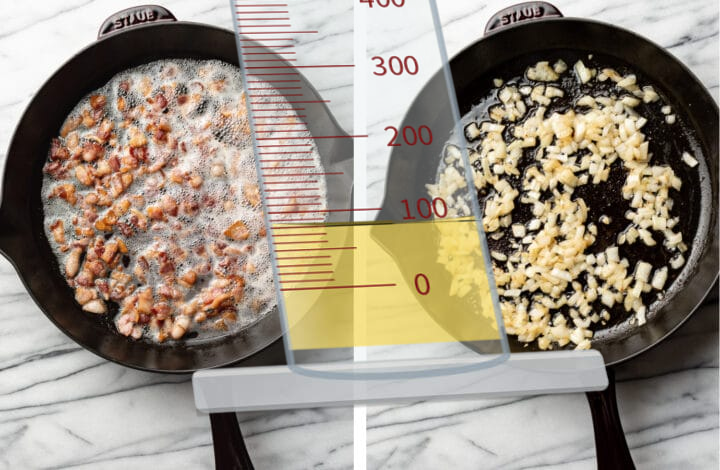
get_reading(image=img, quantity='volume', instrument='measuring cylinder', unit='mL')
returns 80 mL
